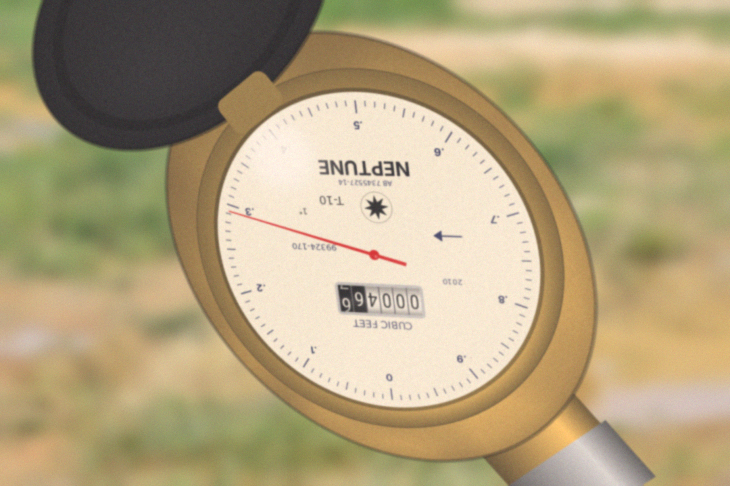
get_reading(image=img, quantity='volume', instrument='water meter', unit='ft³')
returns 466.29 ft³
